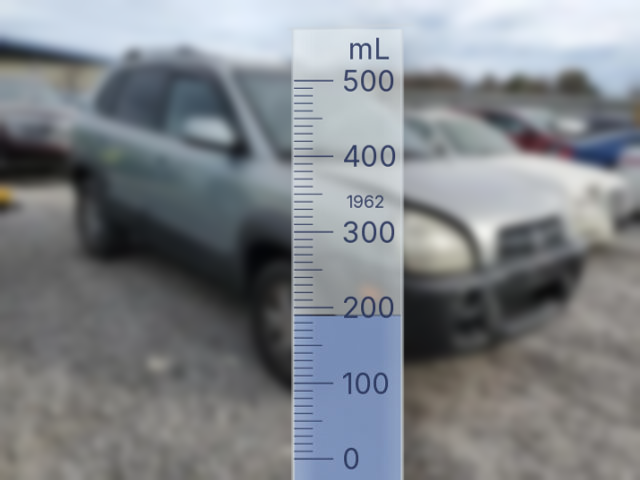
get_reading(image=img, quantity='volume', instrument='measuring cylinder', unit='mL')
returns 190 mL
